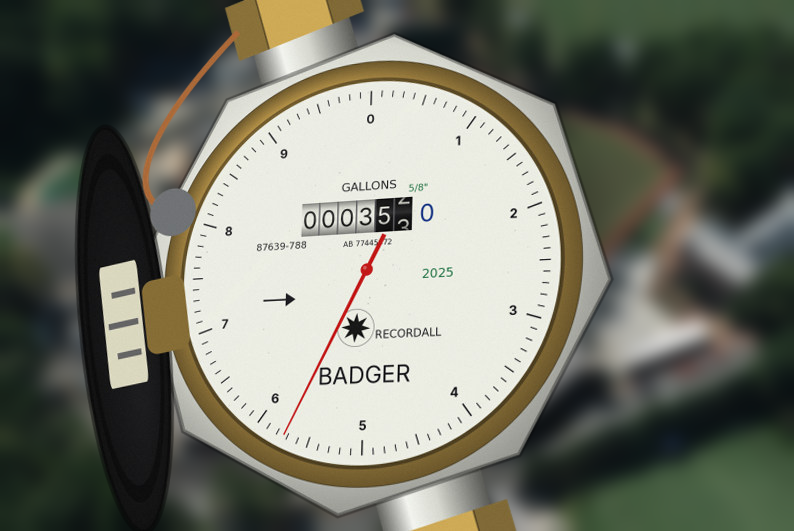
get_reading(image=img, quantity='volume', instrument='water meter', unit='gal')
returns 3525.7 gal
